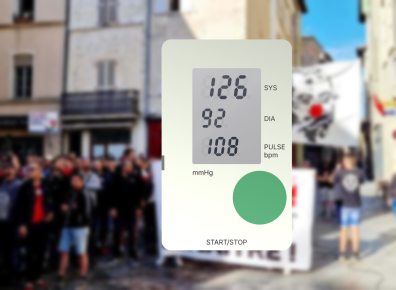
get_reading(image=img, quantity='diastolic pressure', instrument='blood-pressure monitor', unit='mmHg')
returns 92 mmHg
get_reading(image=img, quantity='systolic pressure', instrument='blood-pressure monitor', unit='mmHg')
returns 126 mmHg
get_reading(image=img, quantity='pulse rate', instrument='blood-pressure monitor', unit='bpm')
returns 108 bpm
